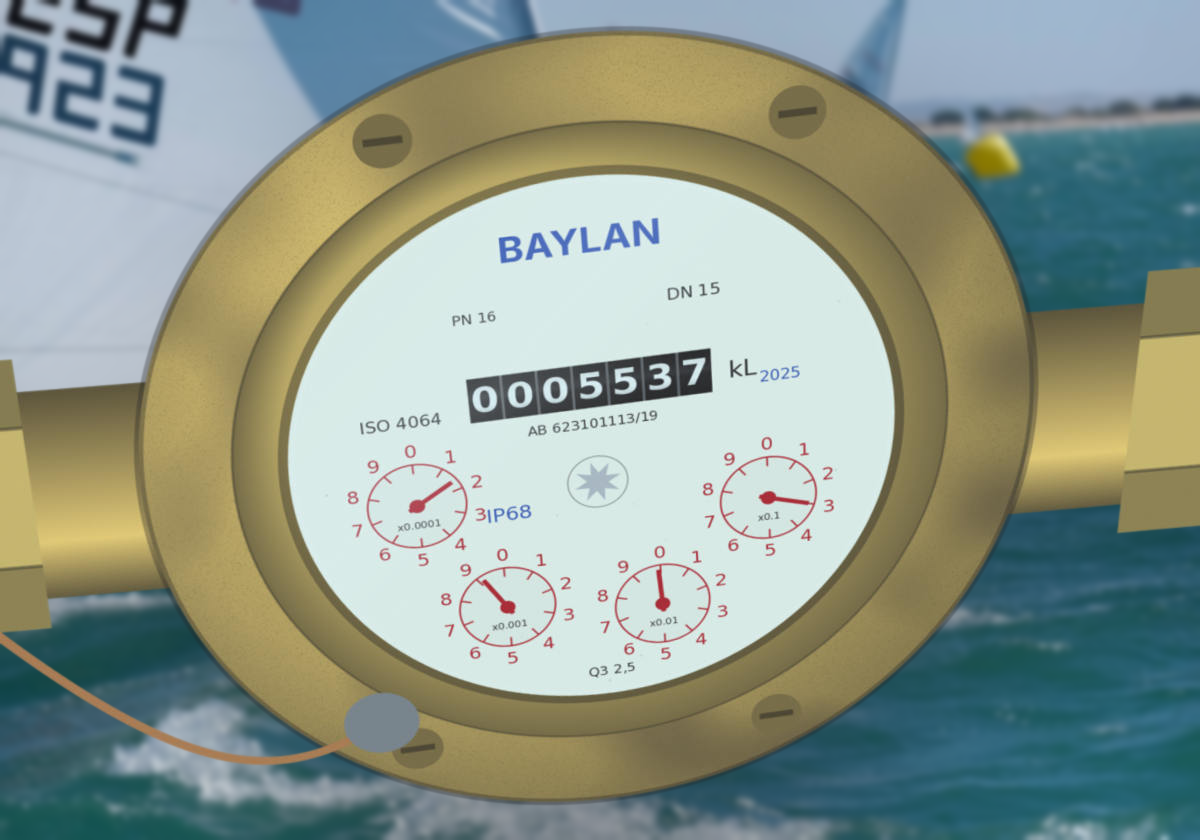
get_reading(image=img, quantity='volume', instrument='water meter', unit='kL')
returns 5537.2991 kL
